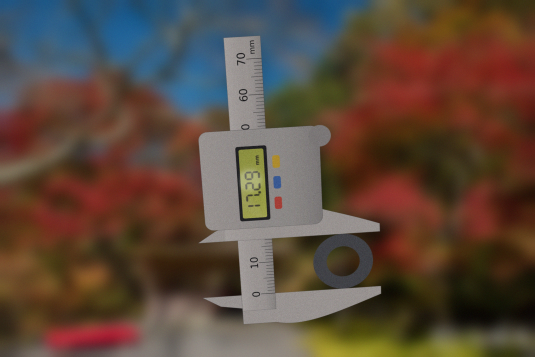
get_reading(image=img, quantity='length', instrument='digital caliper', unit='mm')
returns 17.29 mm
